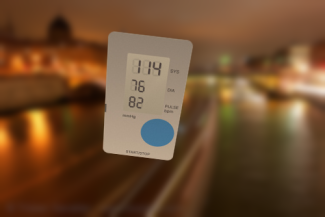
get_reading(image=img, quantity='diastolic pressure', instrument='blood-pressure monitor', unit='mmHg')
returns 76 mmHg
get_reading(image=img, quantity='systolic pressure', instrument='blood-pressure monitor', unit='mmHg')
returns 114 mmHg
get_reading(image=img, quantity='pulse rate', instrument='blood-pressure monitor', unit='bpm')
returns 82 bpm
